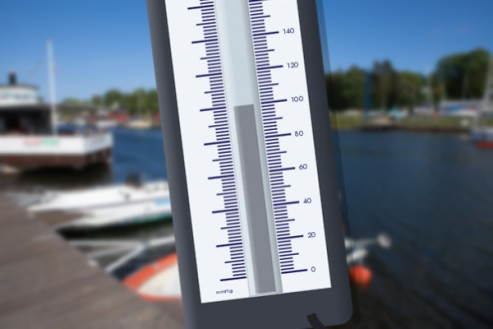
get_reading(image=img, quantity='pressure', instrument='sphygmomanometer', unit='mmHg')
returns 100 mmHg
